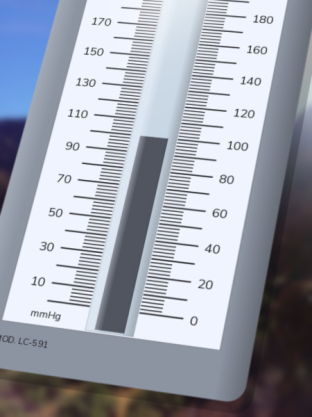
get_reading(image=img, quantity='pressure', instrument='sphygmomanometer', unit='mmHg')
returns 100 mmHg
